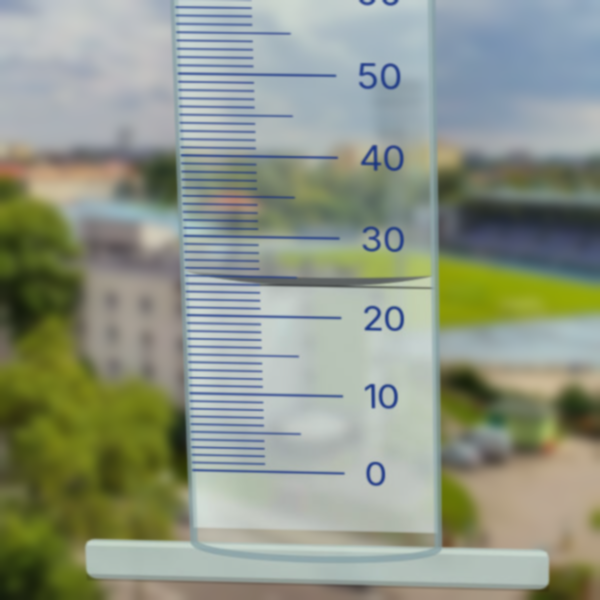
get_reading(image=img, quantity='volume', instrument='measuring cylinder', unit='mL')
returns 24 mL
